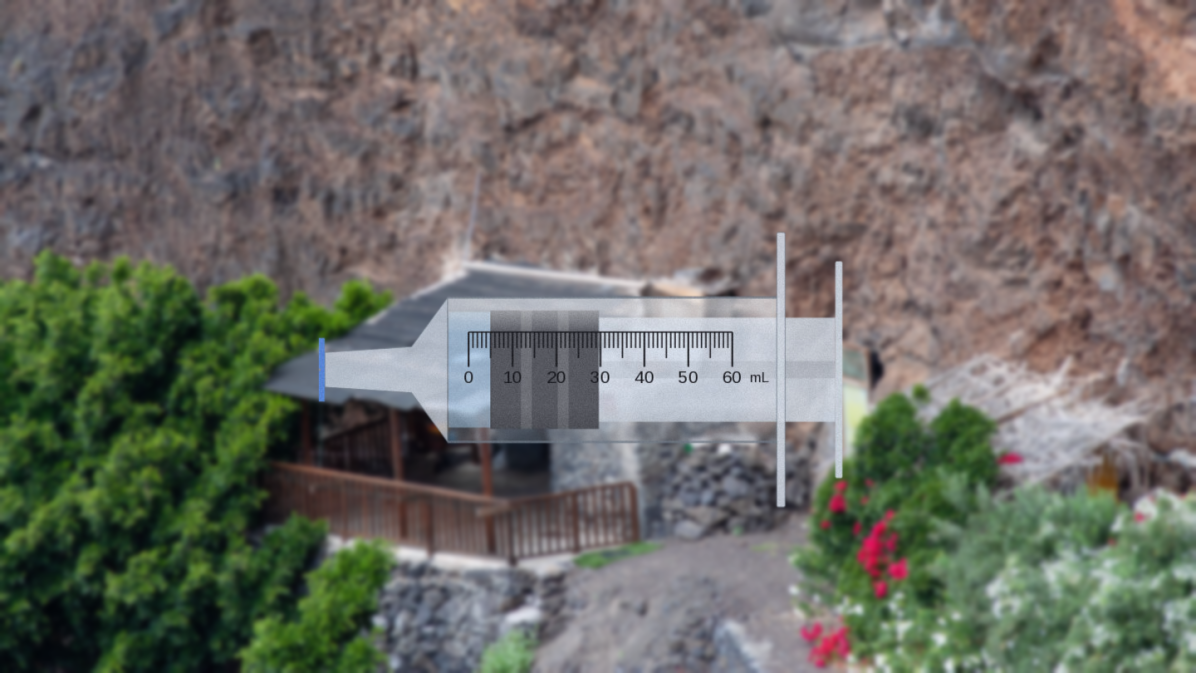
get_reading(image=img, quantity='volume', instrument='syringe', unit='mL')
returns 5 mL
